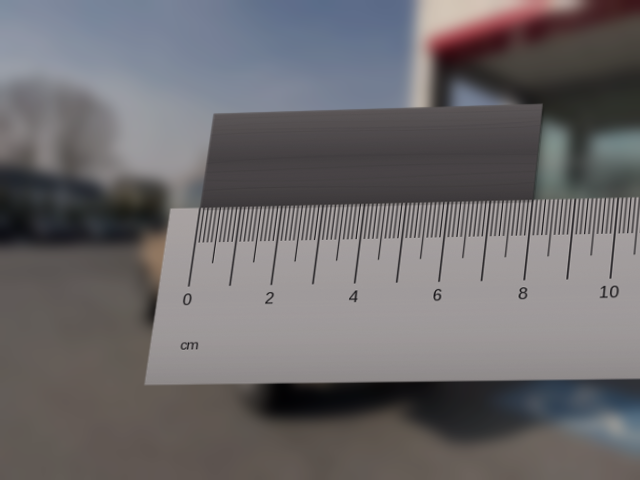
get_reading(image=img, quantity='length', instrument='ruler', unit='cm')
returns 8 cm
